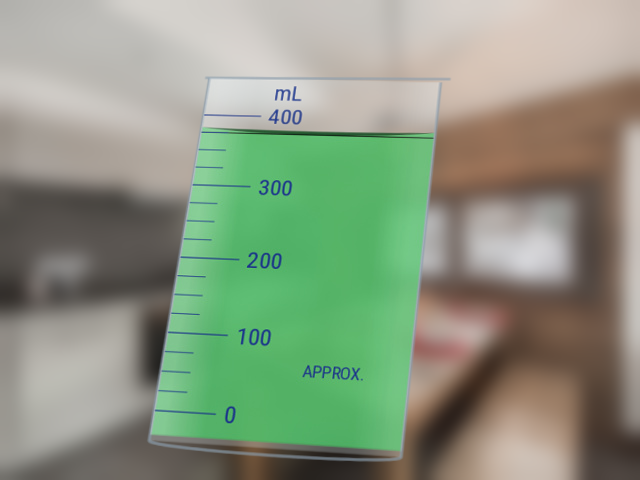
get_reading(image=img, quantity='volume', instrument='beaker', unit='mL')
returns 375 mL
